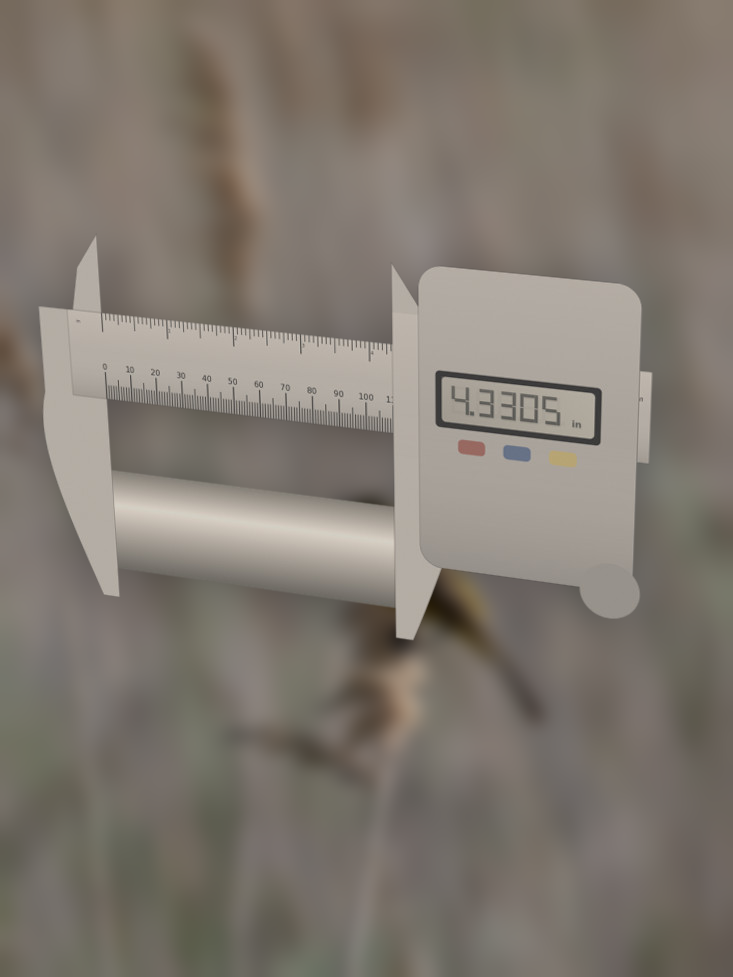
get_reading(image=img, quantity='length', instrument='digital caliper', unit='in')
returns 4.3305 in
